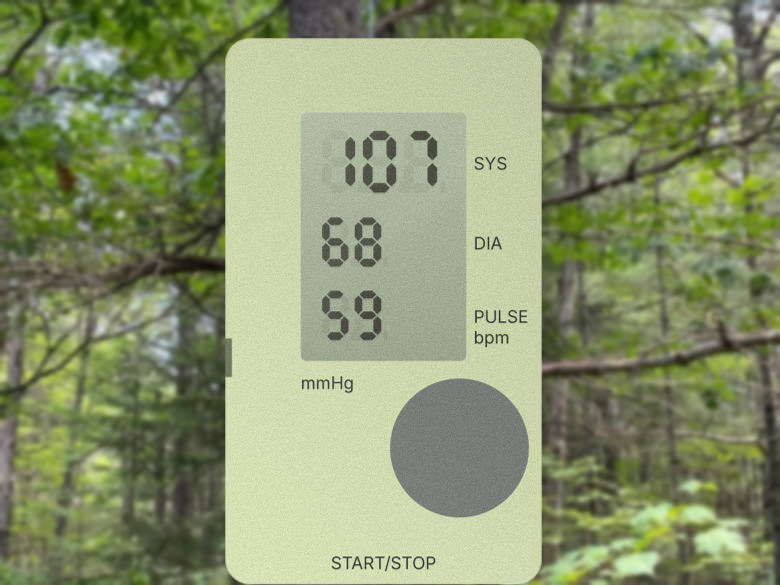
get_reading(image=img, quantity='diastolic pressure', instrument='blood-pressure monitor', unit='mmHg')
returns 68 mmHg
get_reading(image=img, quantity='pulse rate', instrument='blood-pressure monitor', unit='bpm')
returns 59 bpm
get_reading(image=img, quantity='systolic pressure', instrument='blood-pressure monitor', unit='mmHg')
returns 107 mmHg
